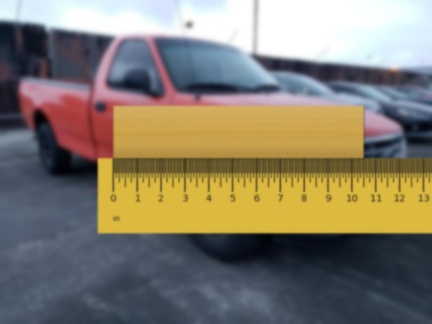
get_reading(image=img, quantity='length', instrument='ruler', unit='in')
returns 10.5 in
